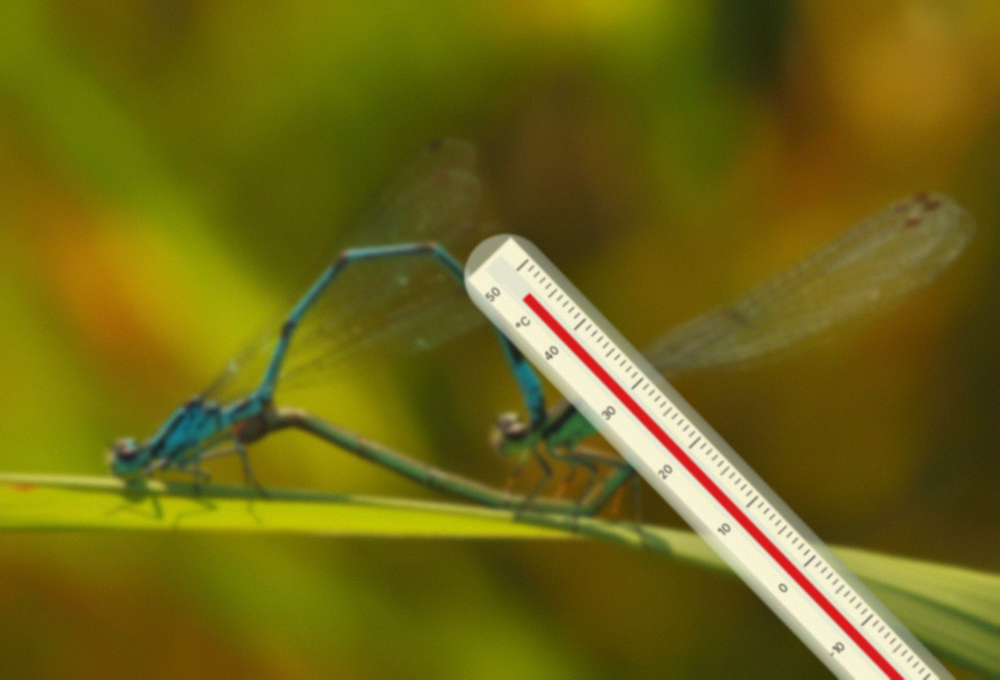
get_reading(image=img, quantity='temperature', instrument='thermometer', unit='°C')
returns 47 °C
